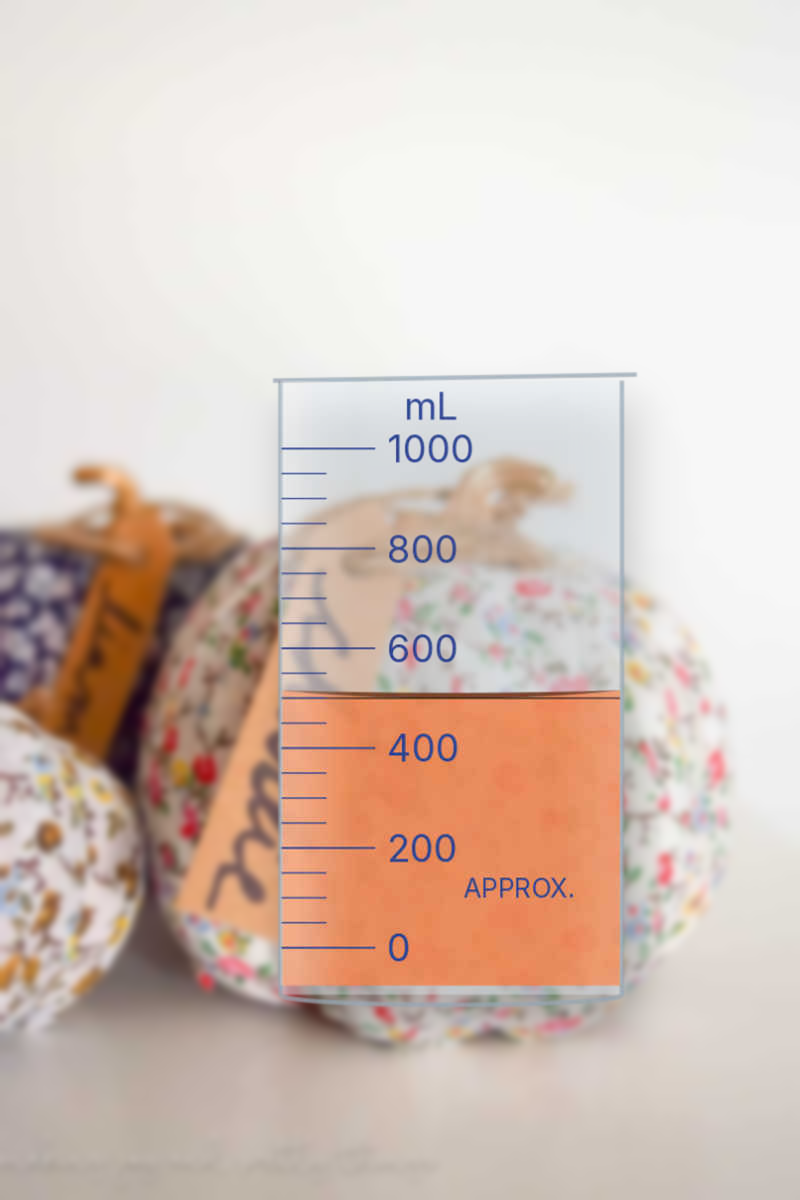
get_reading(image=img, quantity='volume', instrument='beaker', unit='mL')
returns 500 mL
